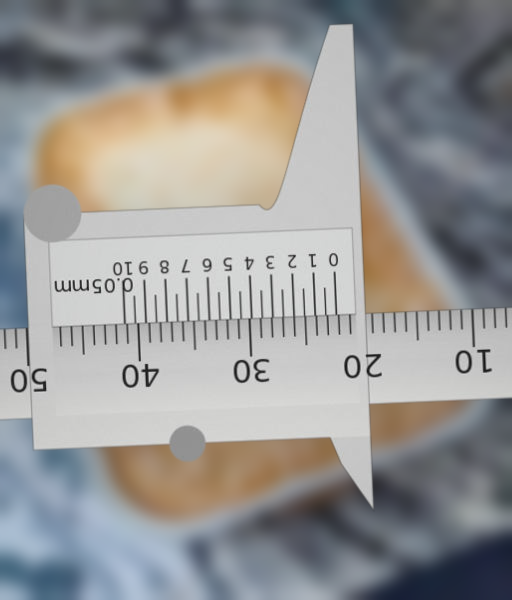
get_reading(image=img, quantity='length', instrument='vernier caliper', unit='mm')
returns 22.2 mm
